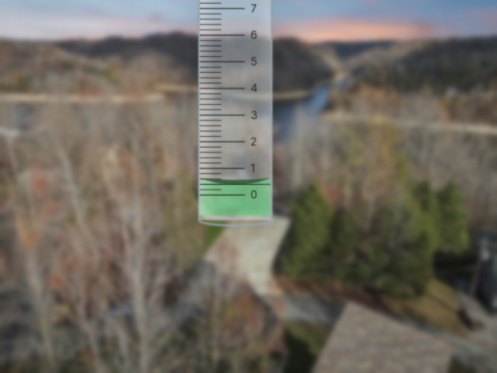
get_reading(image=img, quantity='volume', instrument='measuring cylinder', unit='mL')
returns 0.4 mL
